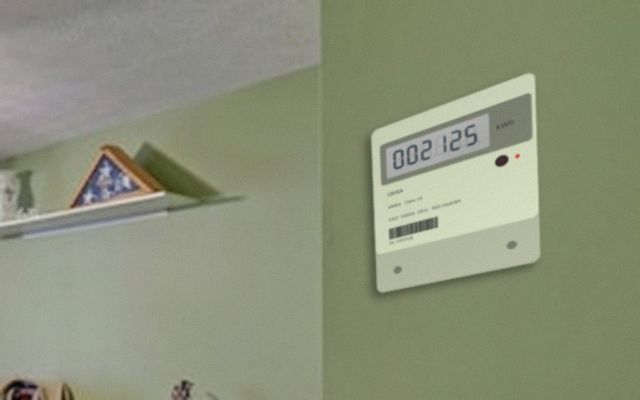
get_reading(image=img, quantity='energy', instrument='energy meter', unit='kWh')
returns 2125 kWh
